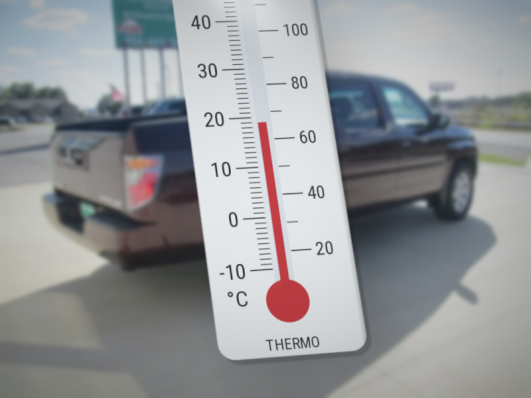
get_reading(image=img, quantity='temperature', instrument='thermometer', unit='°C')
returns 19 °C
